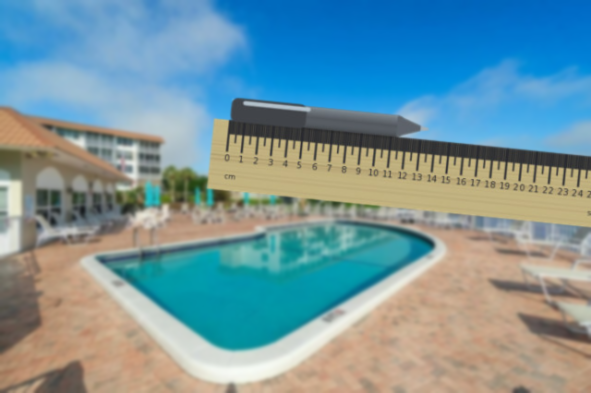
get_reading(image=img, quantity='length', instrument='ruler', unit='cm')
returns 13.5 cm
